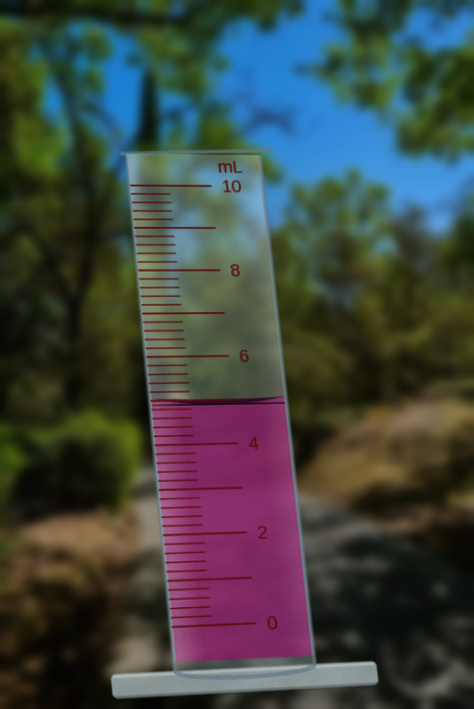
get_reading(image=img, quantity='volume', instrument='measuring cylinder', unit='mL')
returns 4.9 mL
